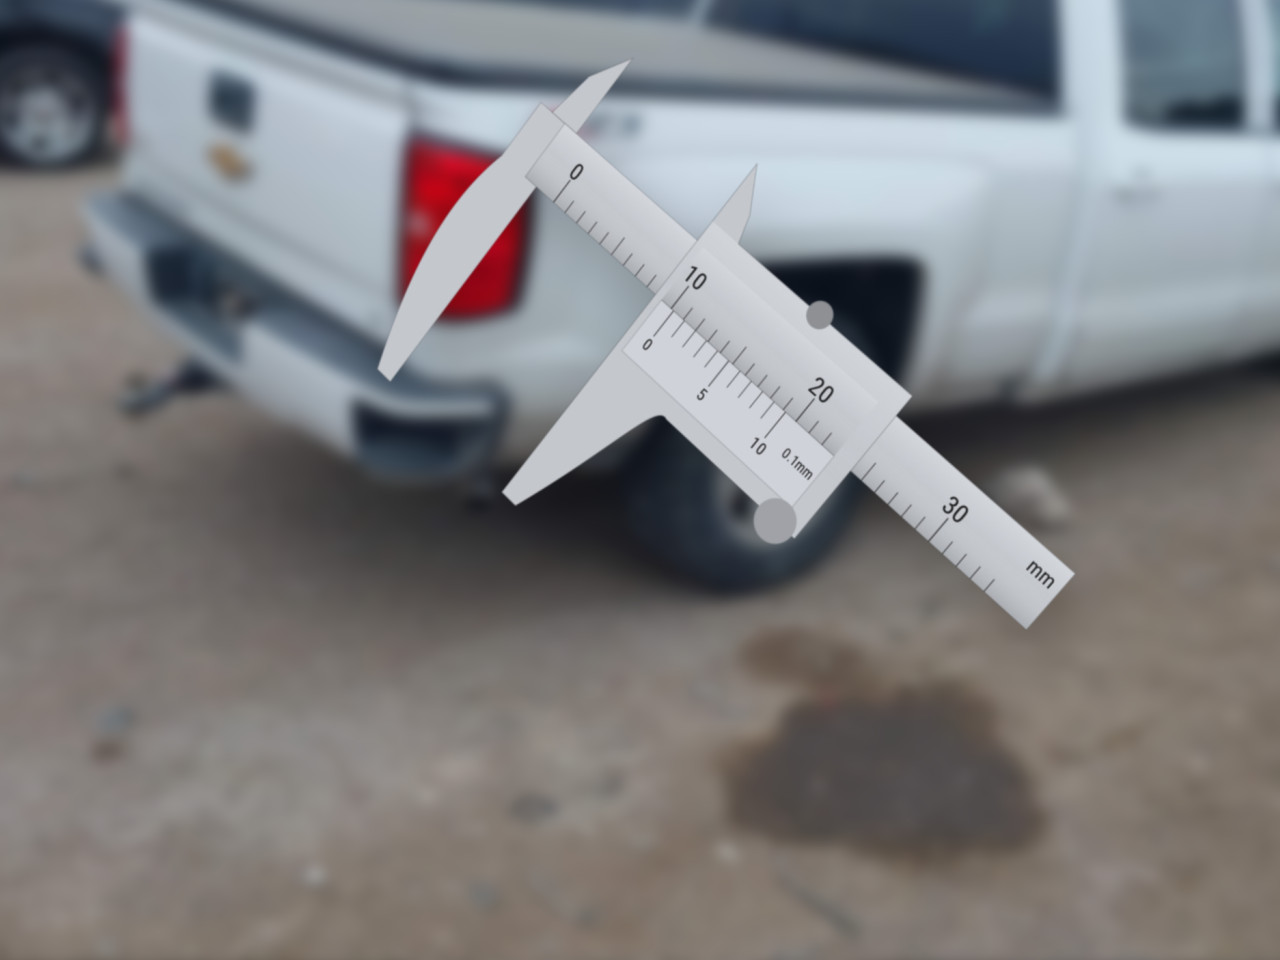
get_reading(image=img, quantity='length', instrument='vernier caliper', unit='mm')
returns 10.2 mm
